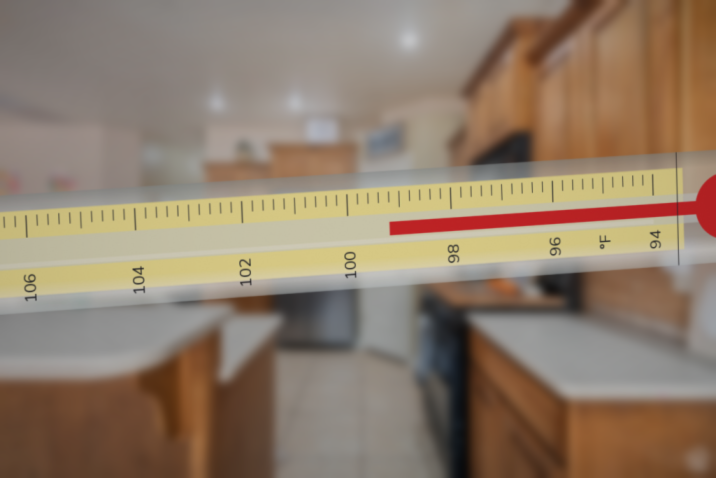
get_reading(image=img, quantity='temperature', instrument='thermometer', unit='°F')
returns 99.2 °F
